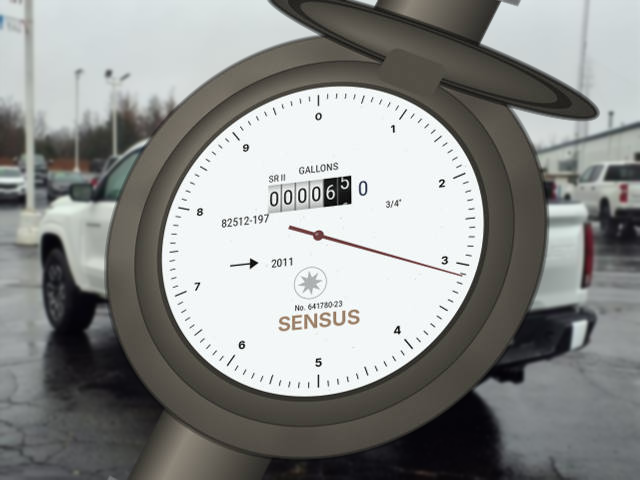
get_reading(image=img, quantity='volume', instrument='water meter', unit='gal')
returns 653.1 gal
